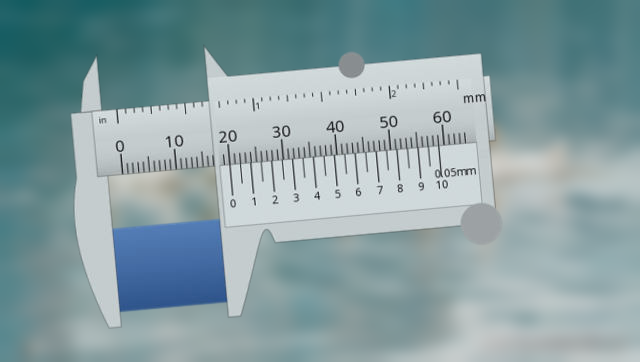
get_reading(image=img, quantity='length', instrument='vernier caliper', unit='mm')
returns 20.0 mm
